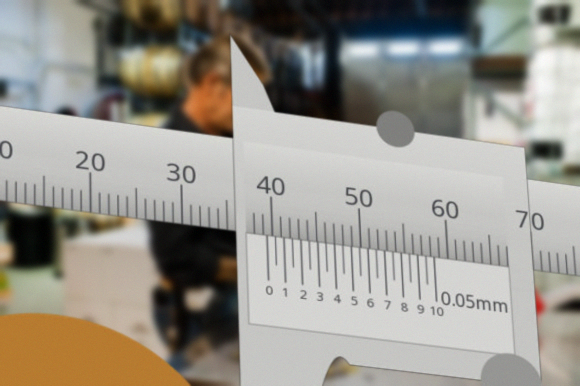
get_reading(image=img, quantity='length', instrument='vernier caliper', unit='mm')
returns 39.4 mm
